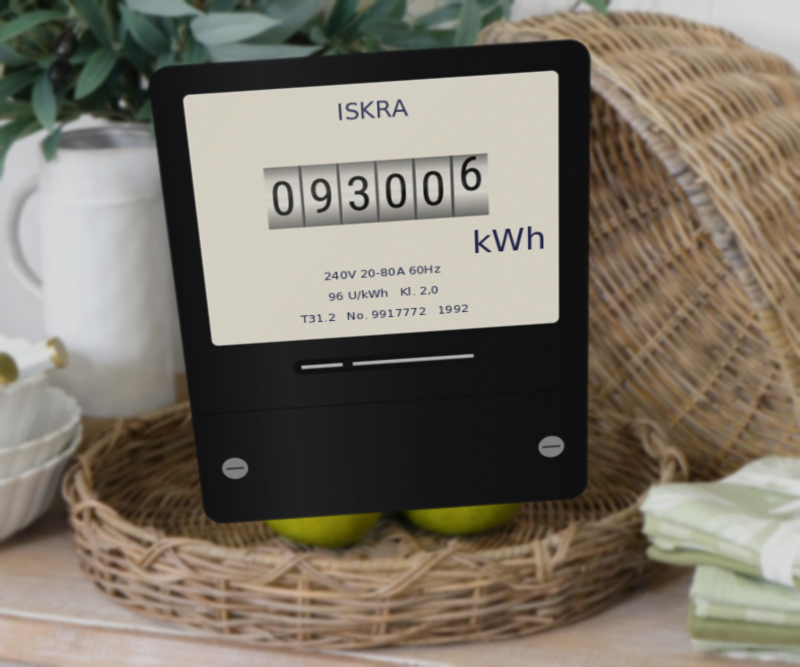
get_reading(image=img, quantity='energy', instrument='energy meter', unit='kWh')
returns 93006 kWh
